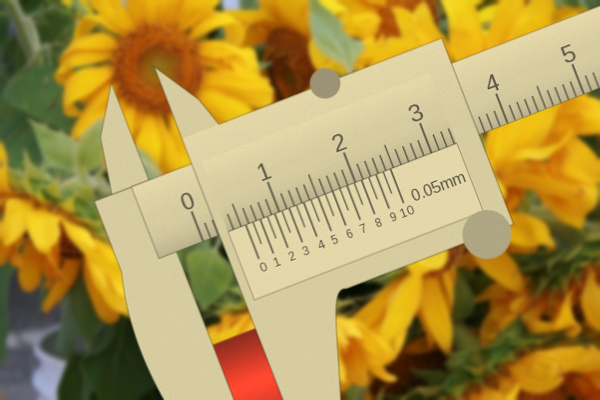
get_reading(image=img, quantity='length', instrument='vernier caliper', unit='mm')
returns 5.6 mm
